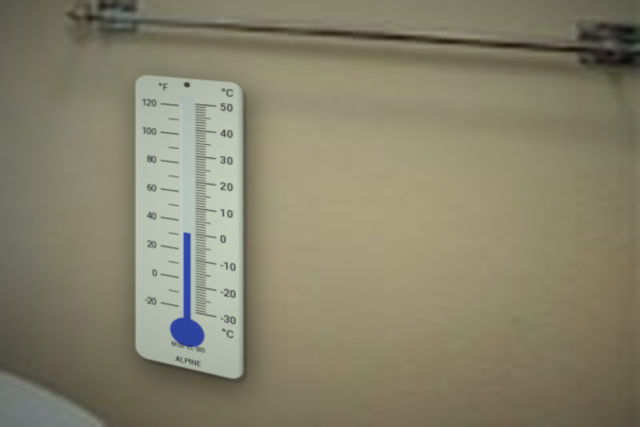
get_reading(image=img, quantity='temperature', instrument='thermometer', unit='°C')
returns 0 °C
